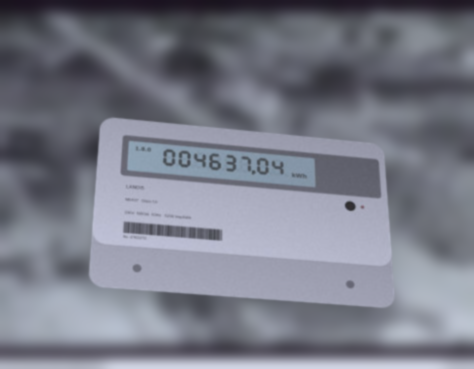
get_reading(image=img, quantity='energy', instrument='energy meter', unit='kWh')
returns 4637.04 kWh
